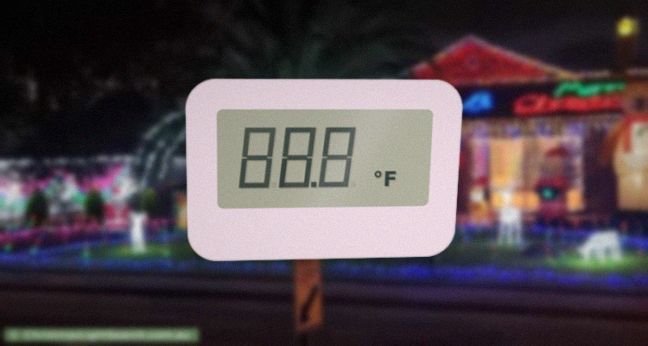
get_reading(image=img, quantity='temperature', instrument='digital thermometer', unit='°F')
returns 88.8 °F
